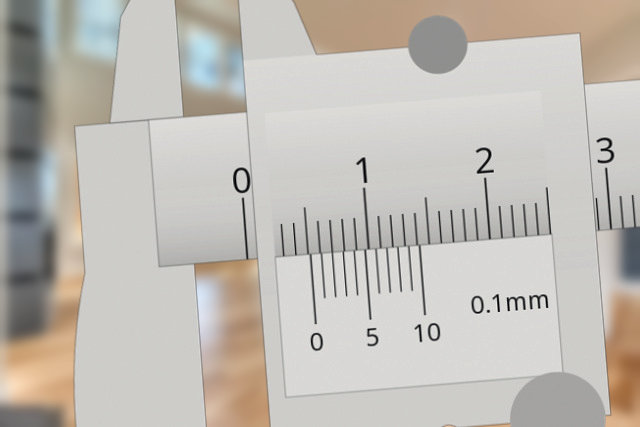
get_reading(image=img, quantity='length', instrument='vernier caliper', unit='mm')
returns 5.2 mm
